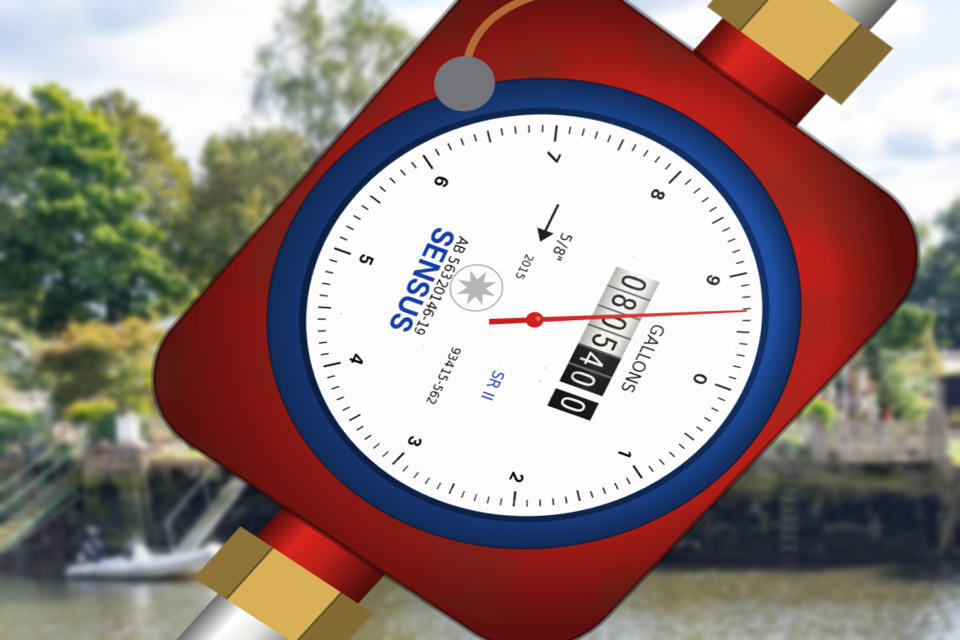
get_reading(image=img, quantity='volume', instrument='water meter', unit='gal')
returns 805399.3 gal
